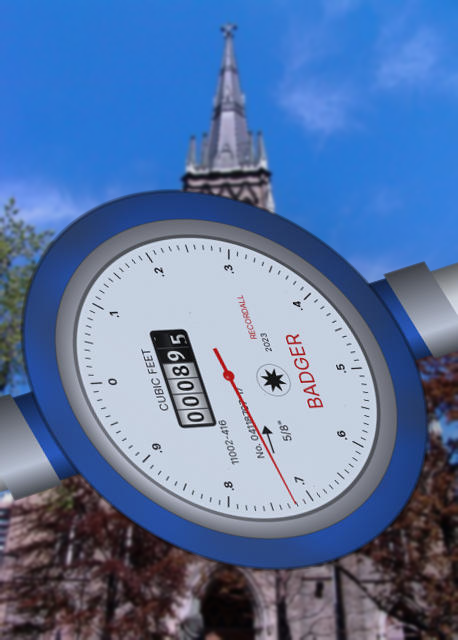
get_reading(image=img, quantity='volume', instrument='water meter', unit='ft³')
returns 894.72 ft³
